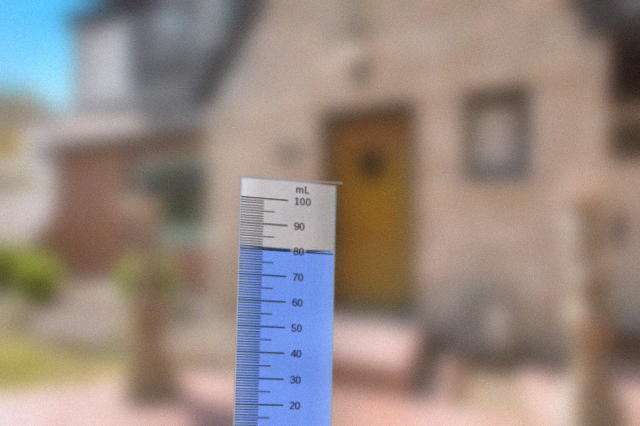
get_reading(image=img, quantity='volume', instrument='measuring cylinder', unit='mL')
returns 80 mL
